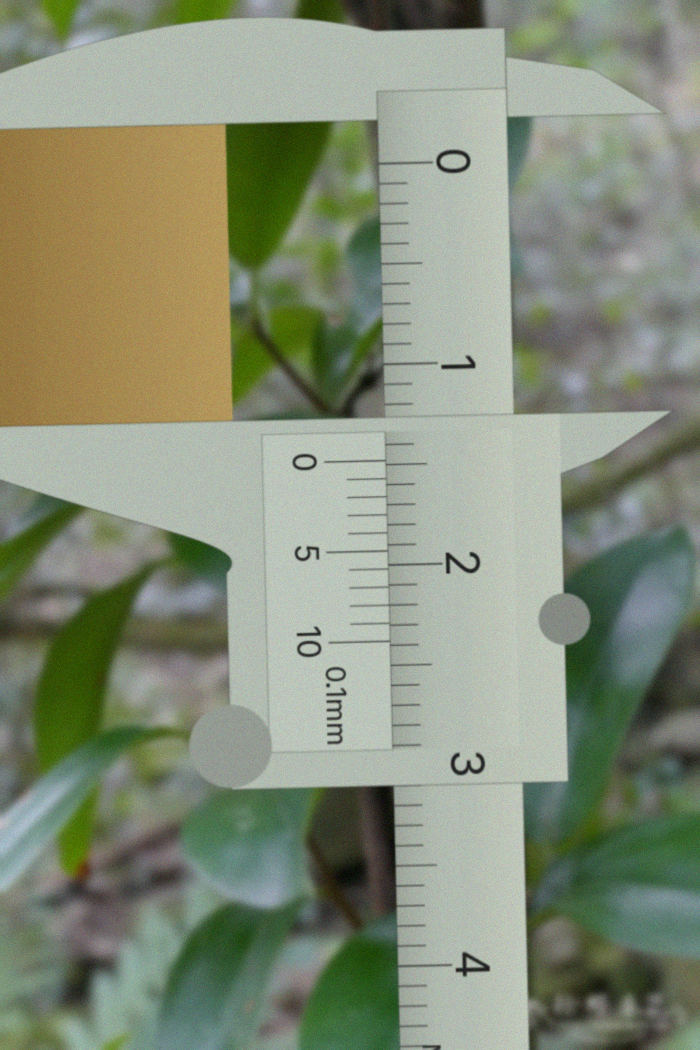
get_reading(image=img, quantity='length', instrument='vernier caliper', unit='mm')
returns 14.8 mm
